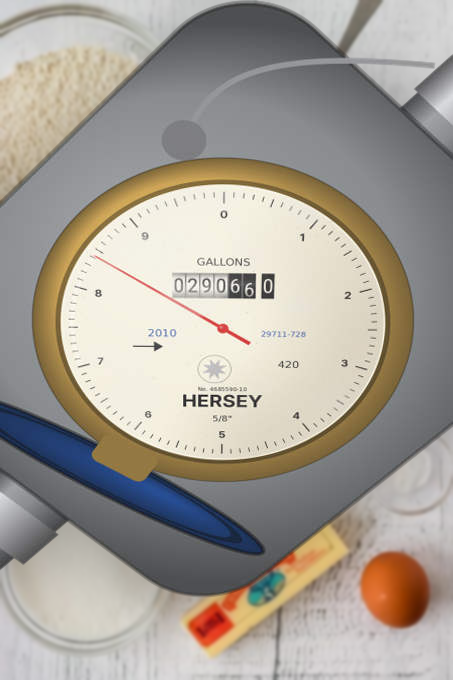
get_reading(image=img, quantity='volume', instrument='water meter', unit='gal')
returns 290658.4 gal
